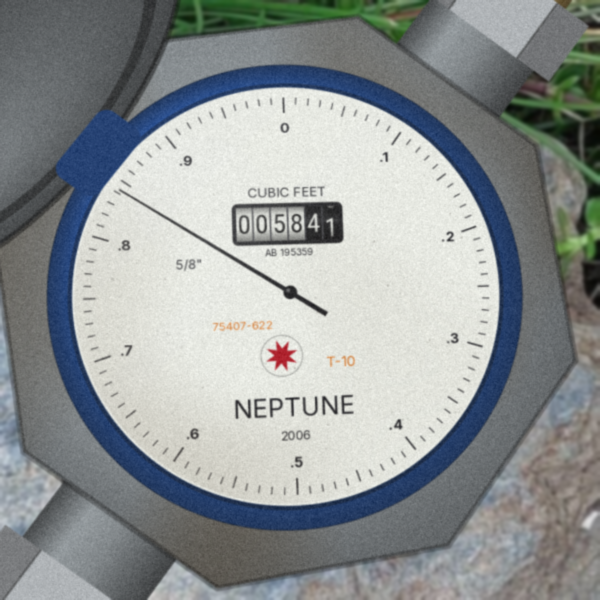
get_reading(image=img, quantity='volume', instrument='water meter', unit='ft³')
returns 5840.84 ft³
